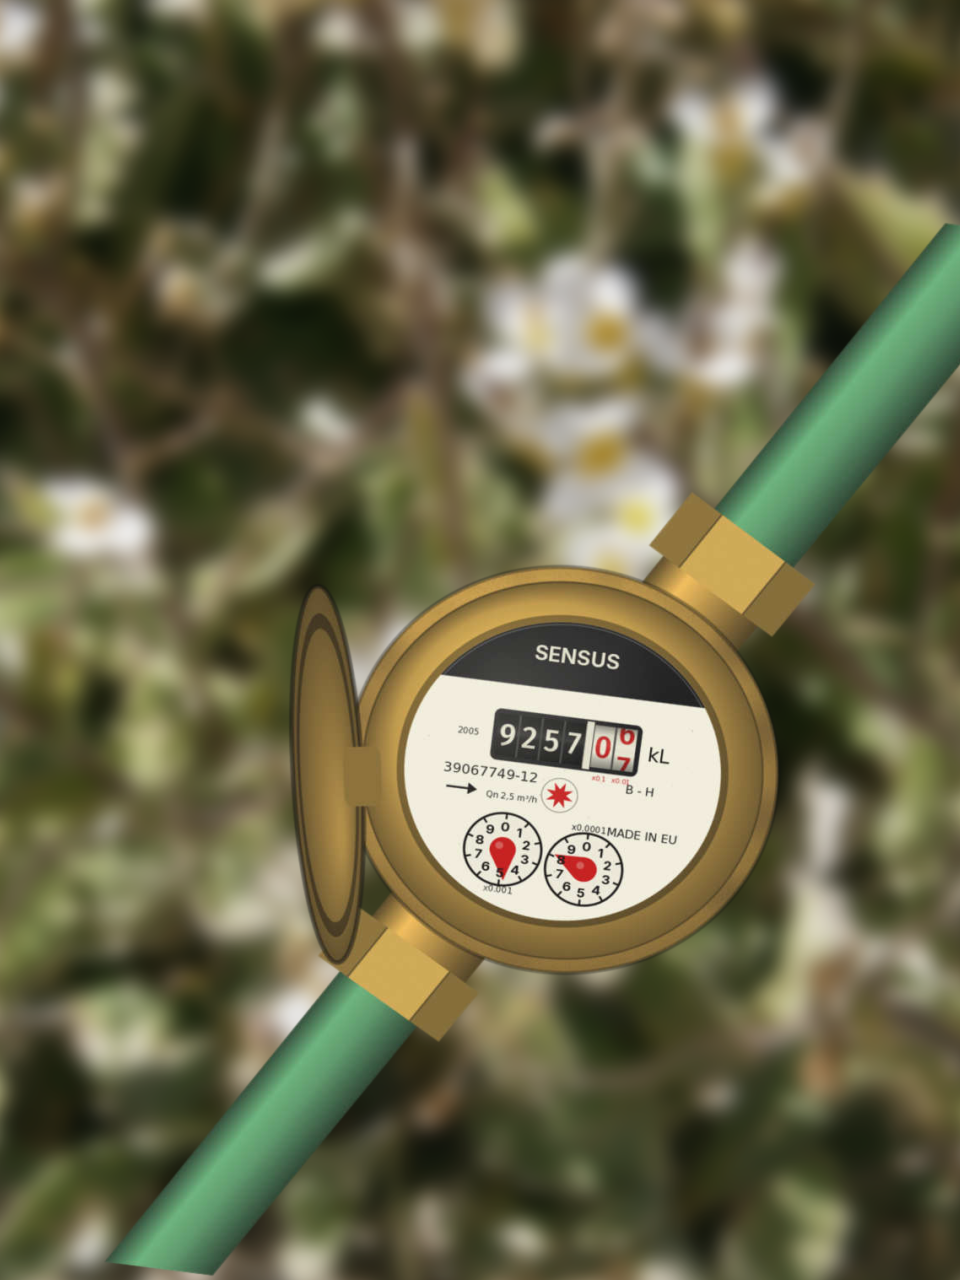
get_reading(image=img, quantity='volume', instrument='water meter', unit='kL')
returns 9257.0648 kL
